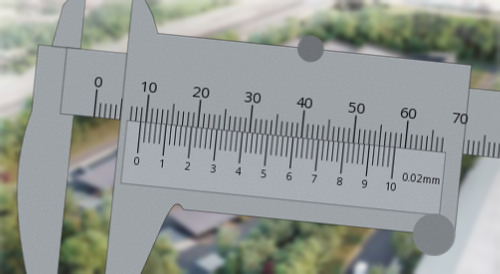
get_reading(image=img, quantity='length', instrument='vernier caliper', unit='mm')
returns 9.0 mm
